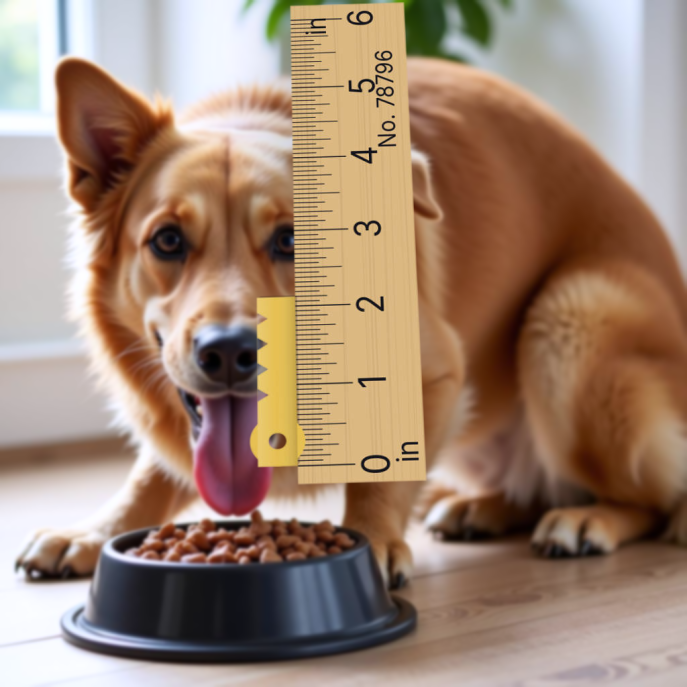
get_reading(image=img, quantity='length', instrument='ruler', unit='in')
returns 2.125 in
